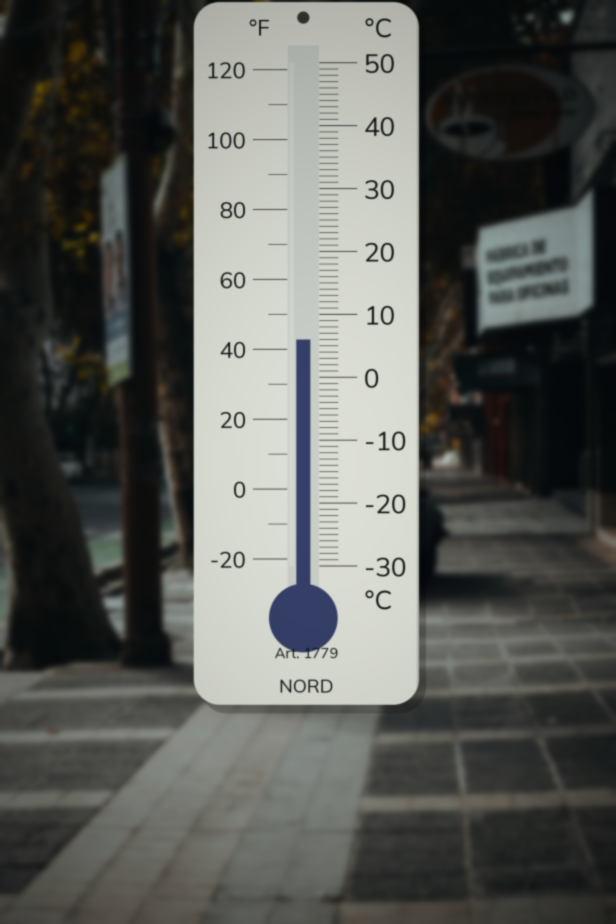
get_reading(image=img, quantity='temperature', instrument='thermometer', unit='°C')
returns 6 °C
